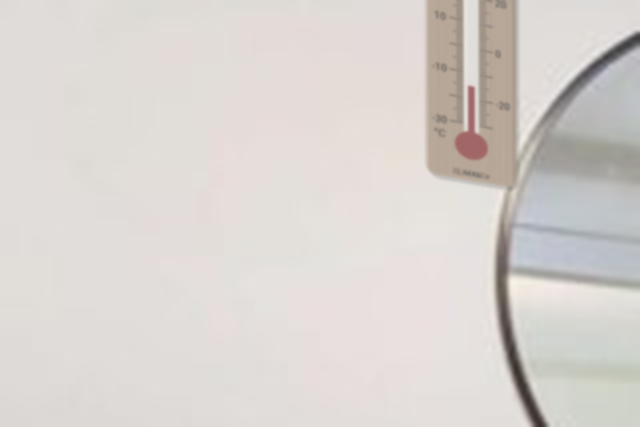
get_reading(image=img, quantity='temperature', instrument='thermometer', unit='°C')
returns -15 °C
